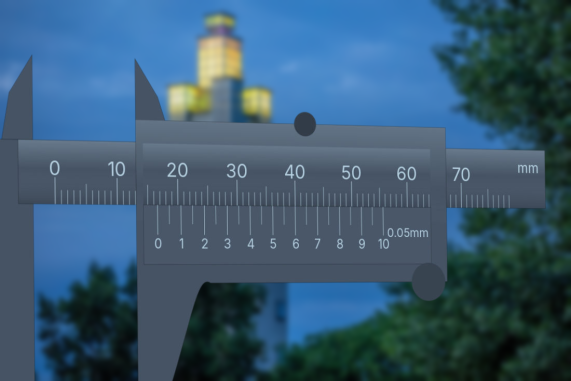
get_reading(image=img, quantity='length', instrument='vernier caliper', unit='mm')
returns 16.6 mm
